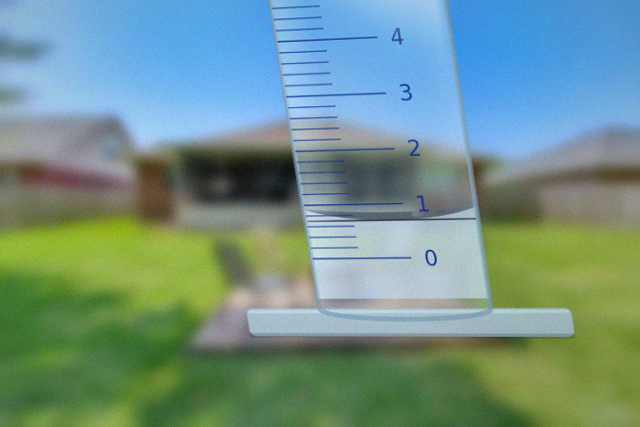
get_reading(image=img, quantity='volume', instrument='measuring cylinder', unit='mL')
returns 0.7 mL
